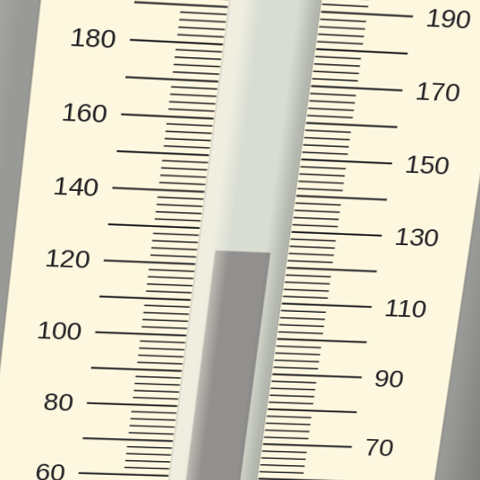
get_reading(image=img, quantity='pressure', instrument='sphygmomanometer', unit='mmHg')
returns 124 mmHg
